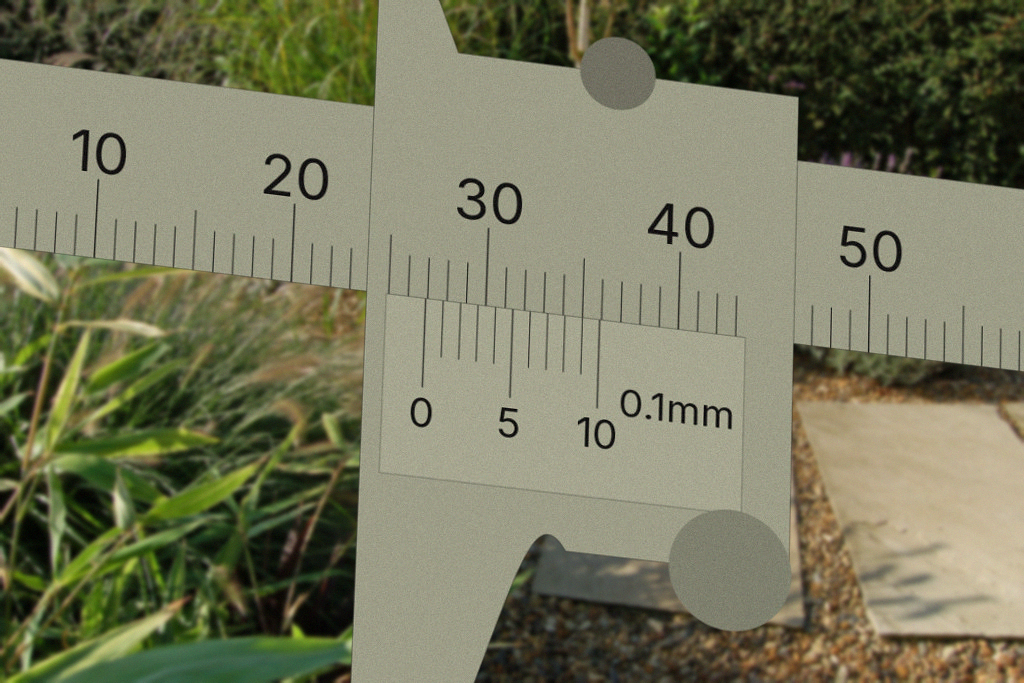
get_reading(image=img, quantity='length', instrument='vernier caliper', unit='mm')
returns 26.9 mm
